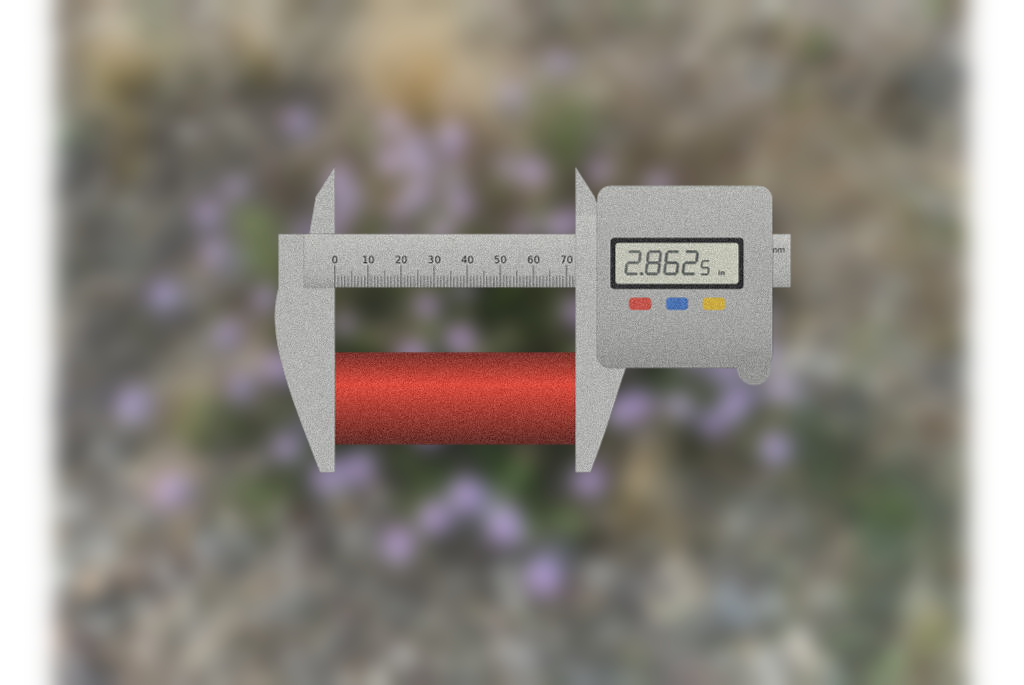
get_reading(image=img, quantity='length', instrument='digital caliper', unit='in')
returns 2.8625 in
